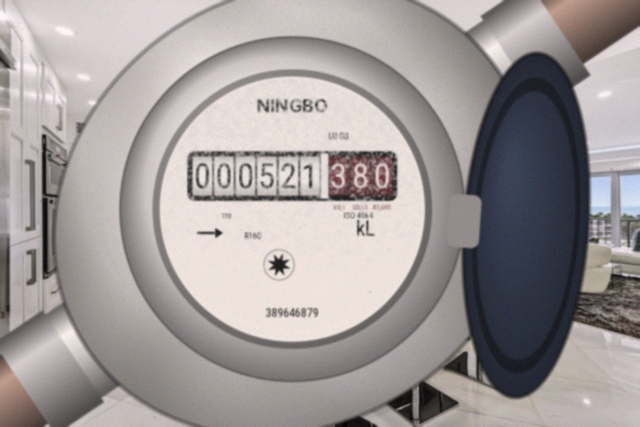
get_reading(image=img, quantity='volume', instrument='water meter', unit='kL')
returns 521.380 kL
